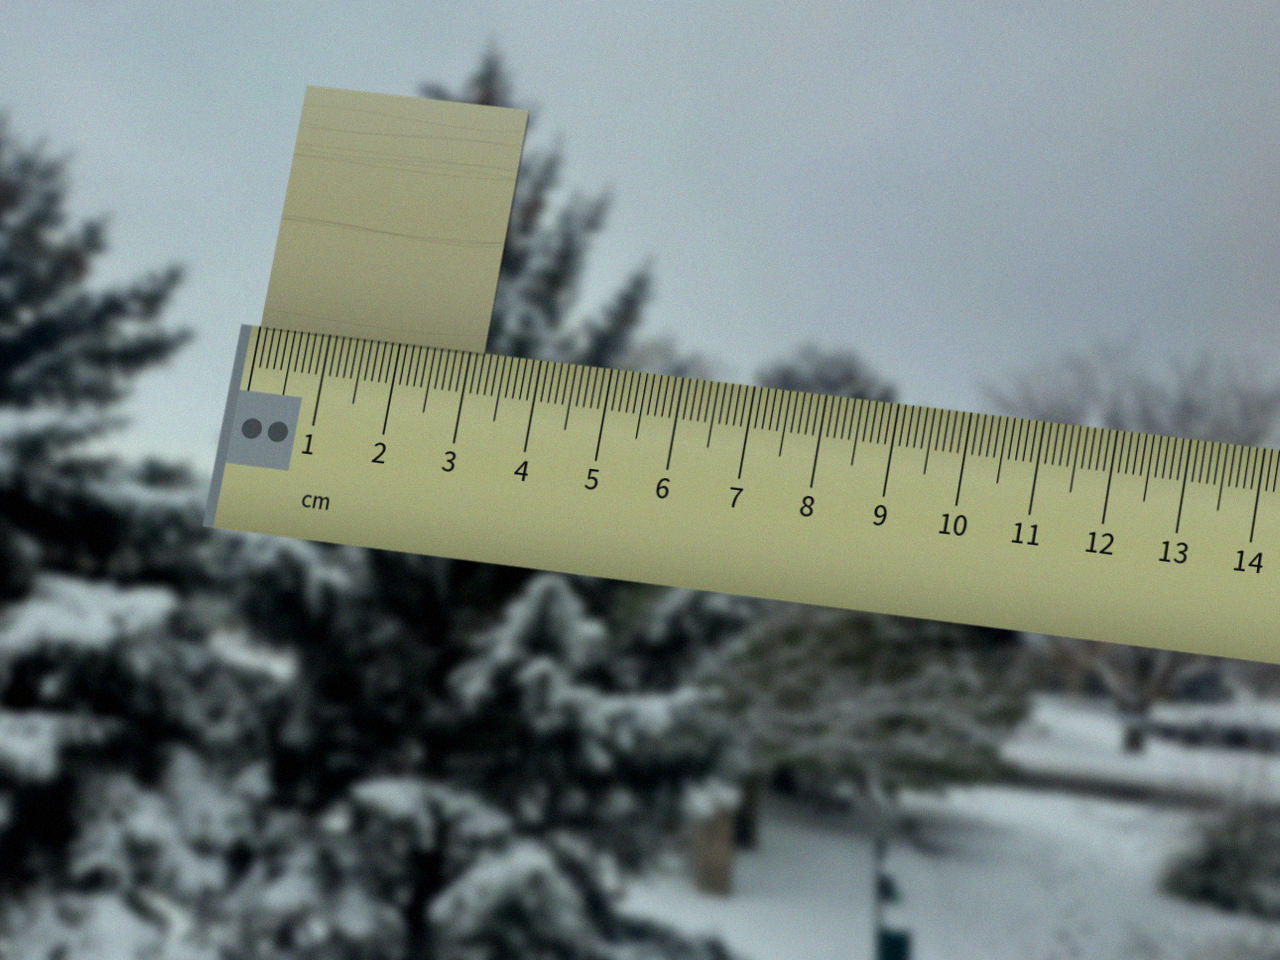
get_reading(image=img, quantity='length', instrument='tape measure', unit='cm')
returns 3.2 cm
